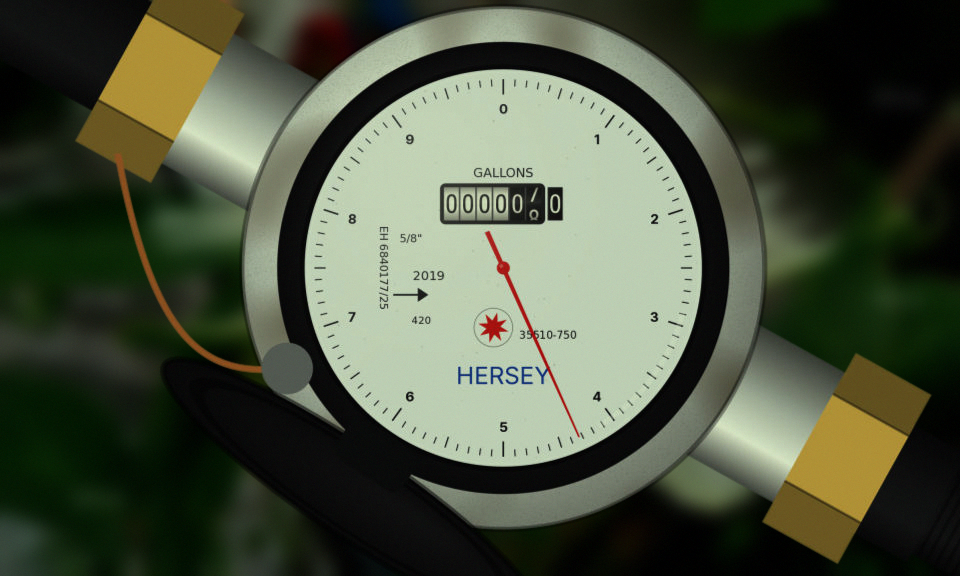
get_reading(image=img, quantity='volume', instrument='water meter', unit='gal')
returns 74.3 gal
